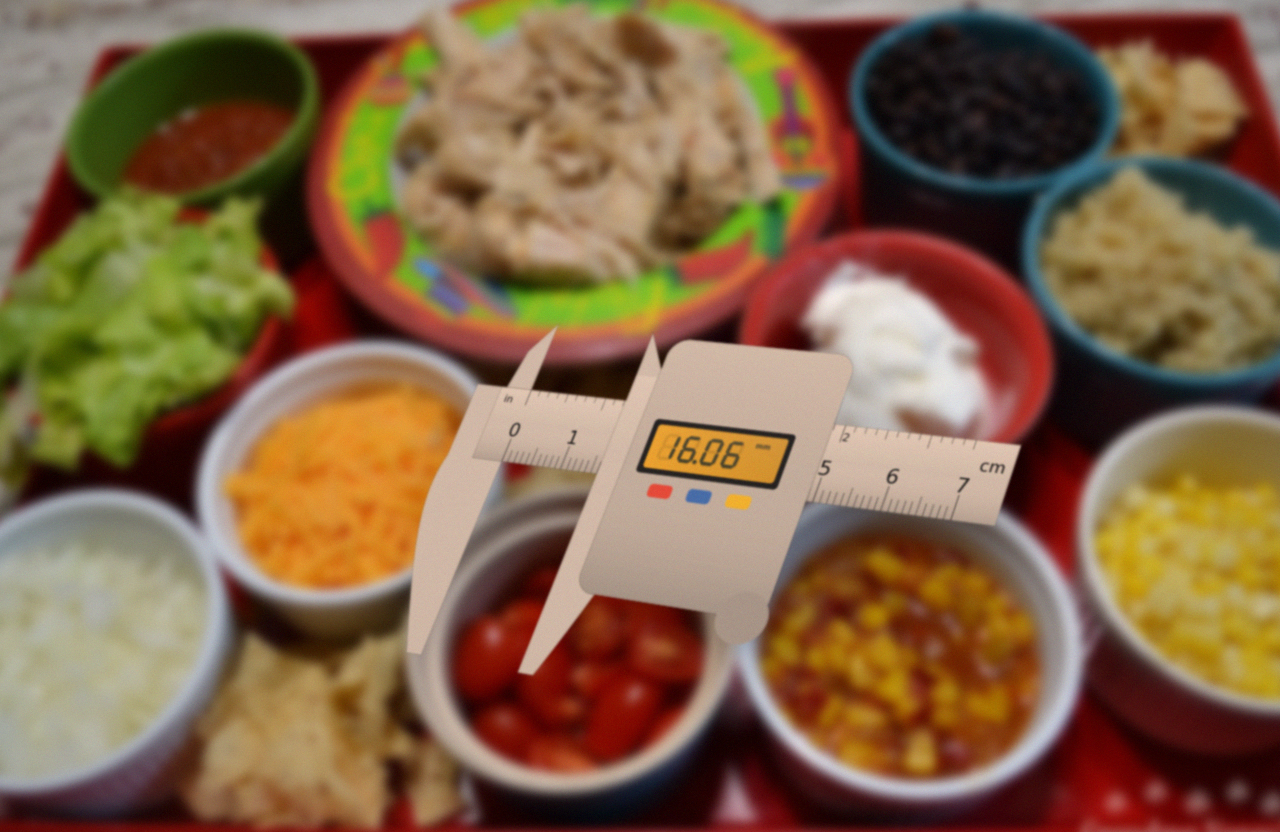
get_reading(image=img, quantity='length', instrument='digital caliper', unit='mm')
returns 16.06 mm
